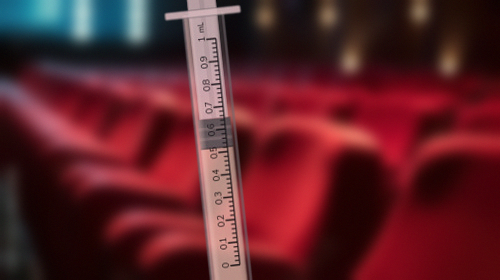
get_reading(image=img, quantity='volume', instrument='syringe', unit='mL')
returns 0.52 mL
